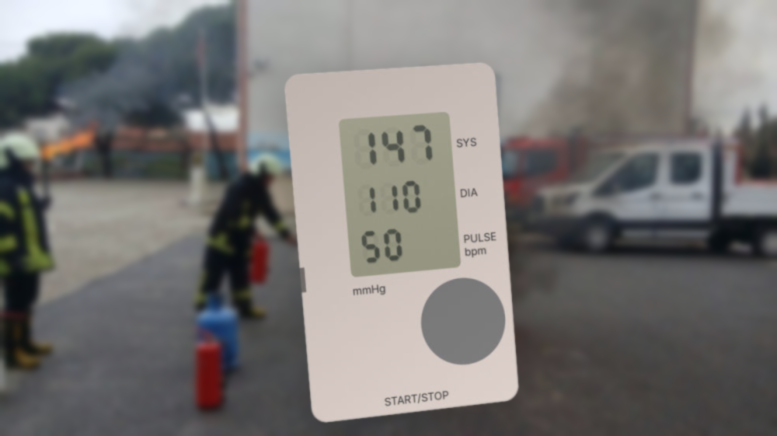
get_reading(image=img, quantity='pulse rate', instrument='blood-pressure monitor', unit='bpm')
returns 50 bpm
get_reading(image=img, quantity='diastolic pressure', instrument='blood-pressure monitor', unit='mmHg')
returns 110 mmHg
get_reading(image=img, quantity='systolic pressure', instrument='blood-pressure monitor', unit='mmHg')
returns 147 mmHg
